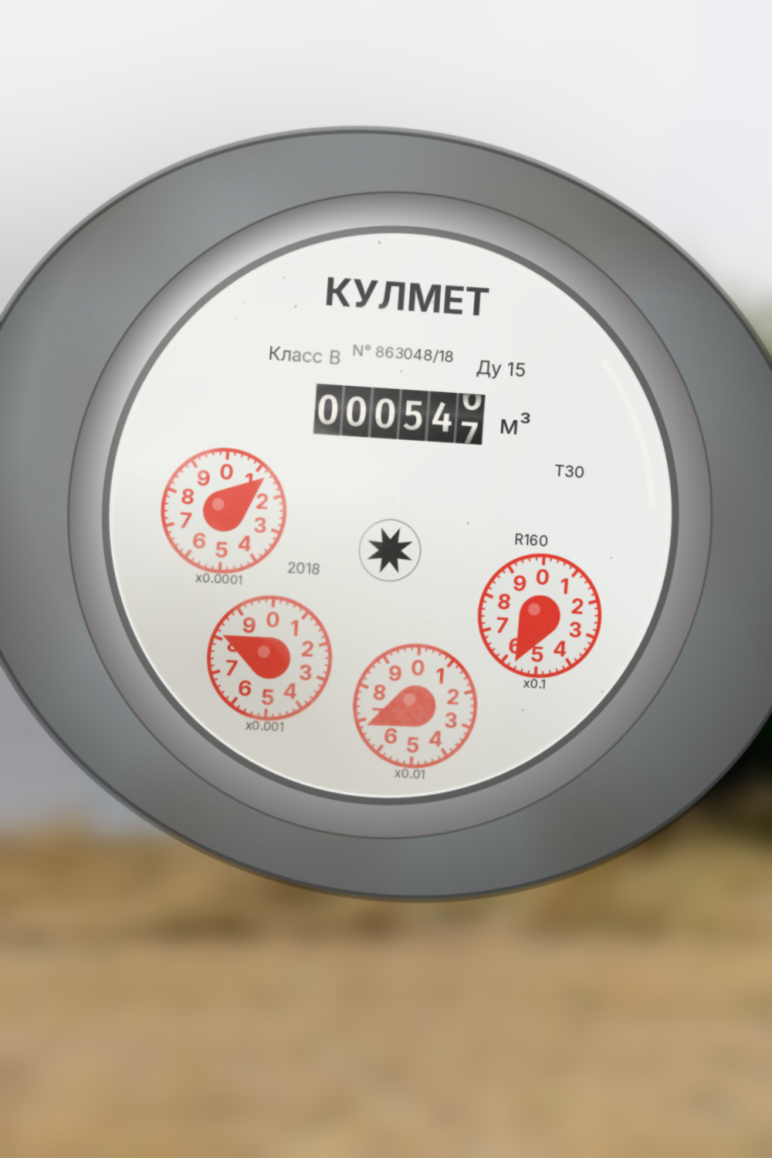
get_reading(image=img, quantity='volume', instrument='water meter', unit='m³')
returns 546.5681 m³
